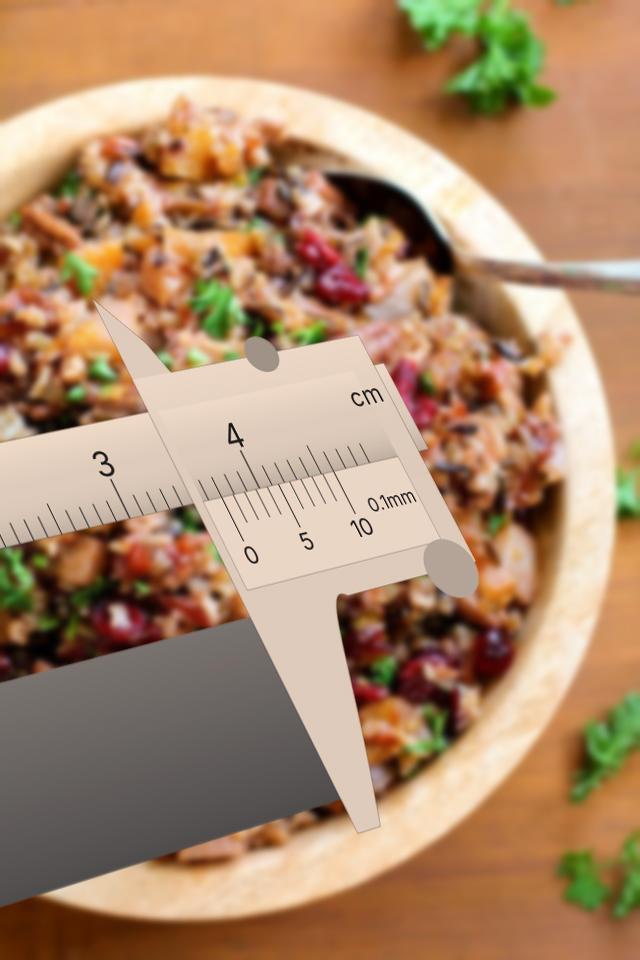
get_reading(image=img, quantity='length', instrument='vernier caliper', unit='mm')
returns 37.0 mm
